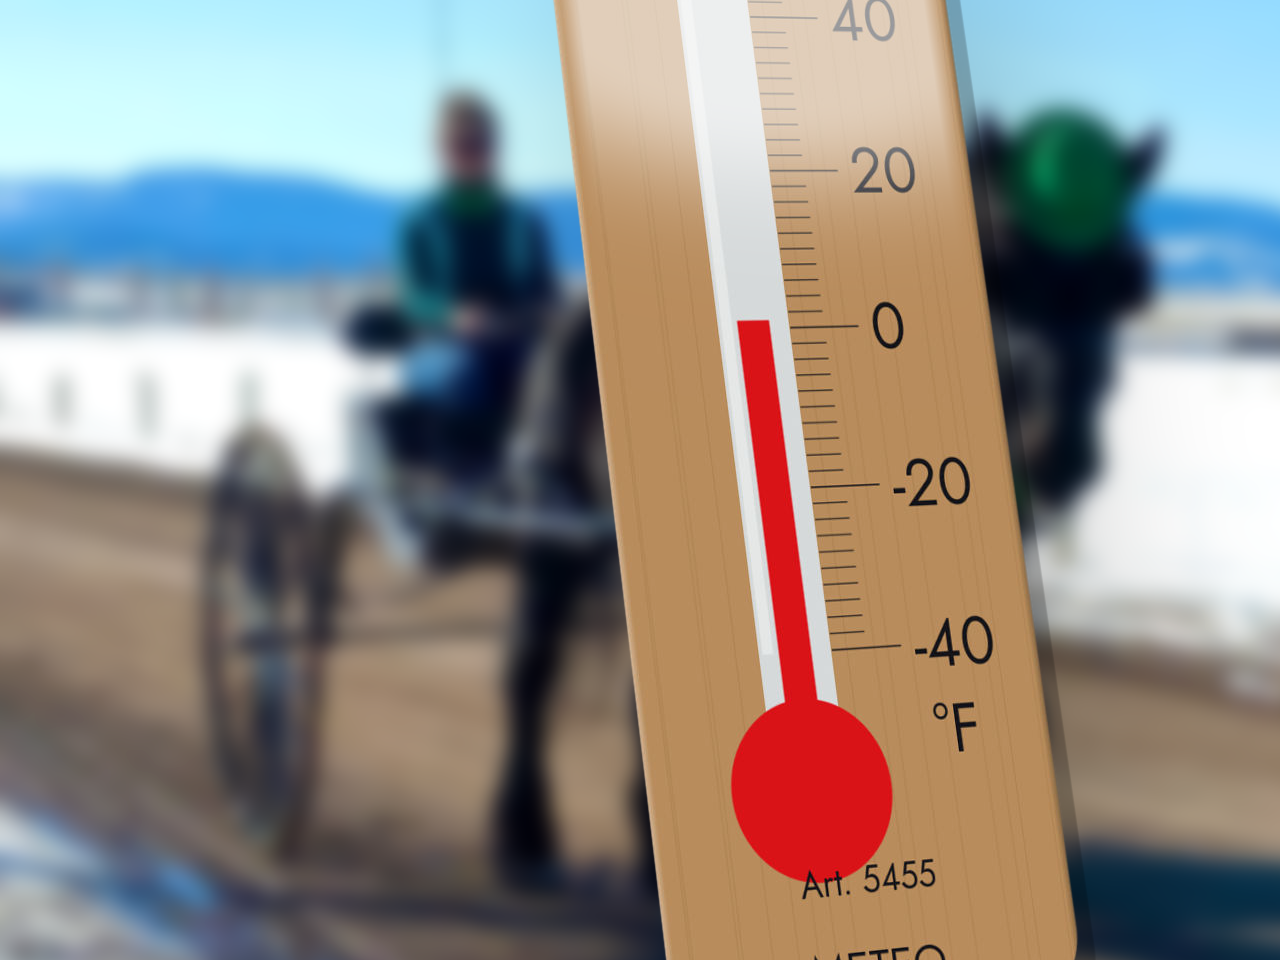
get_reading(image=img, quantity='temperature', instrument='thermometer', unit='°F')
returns 1 °F
